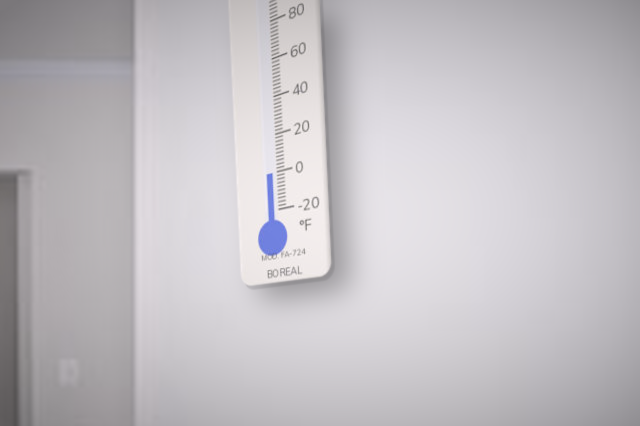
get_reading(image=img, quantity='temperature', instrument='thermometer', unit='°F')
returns 0 °F
